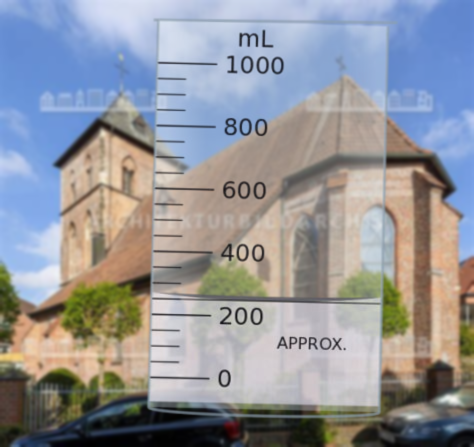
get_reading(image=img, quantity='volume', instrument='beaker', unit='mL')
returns 250 mL
